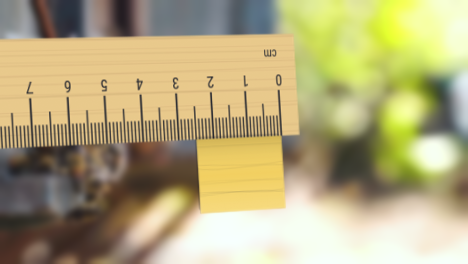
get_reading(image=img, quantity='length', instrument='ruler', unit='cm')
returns 2.5 cm
